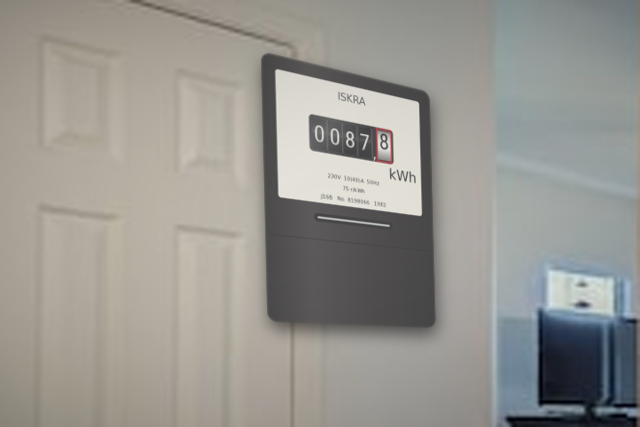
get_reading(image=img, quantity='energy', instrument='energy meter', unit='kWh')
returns 87.8 kWh
